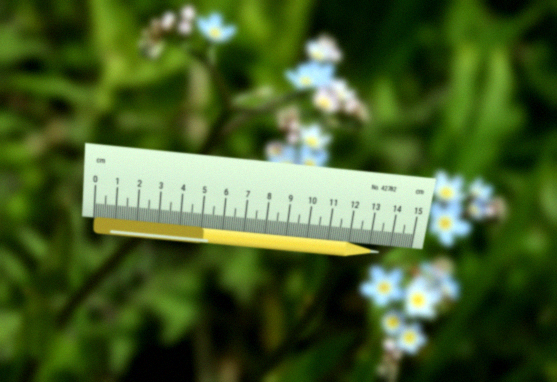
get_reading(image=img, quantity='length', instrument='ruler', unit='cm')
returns 13.5 cm
